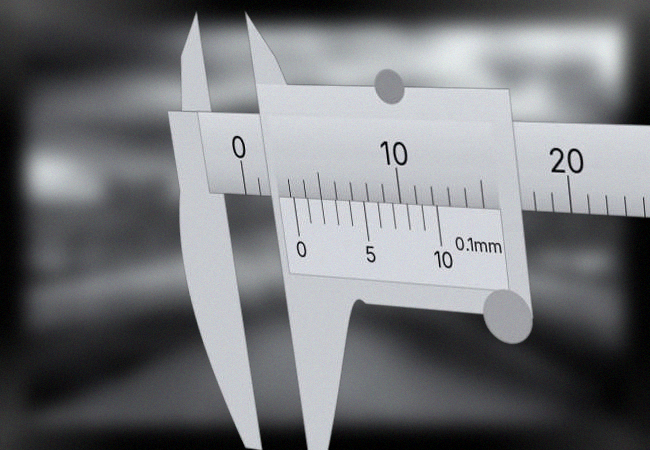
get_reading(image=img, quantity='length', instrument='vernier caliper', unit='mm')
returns 3.2 mm
